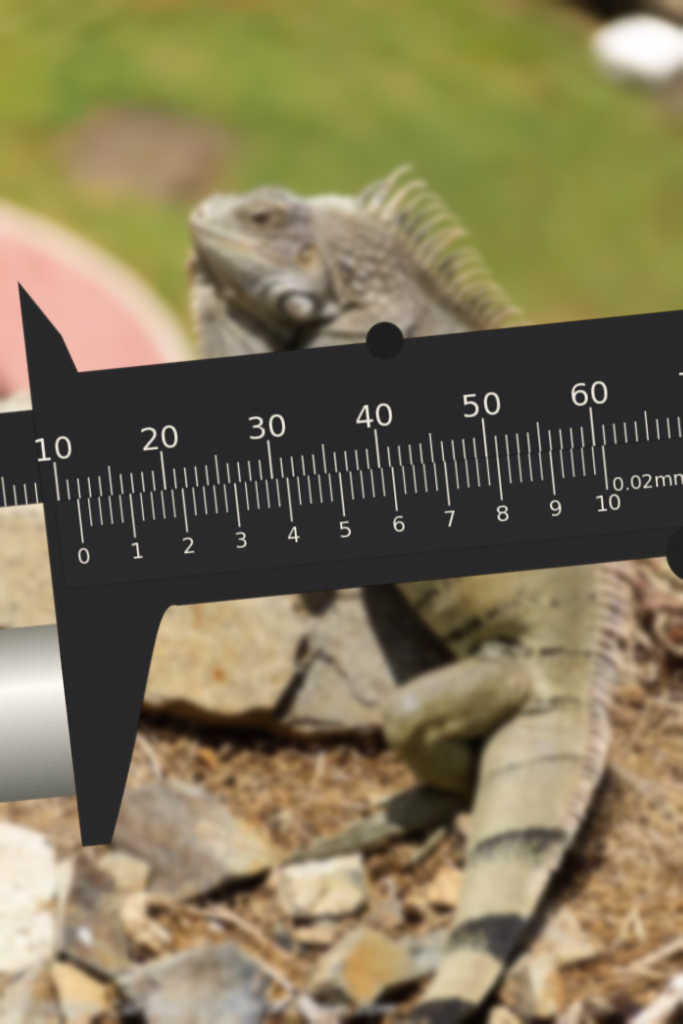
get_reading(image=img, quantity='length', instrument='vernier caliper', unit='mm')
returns 11.8 mm
